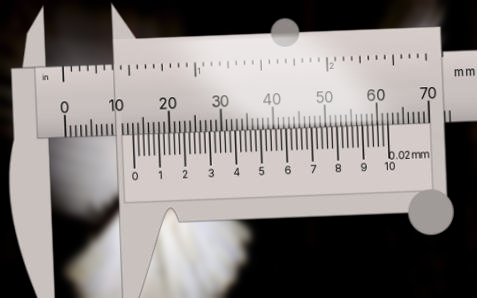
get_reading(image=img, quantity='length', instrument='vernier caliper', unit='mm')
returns 13.0 mm
